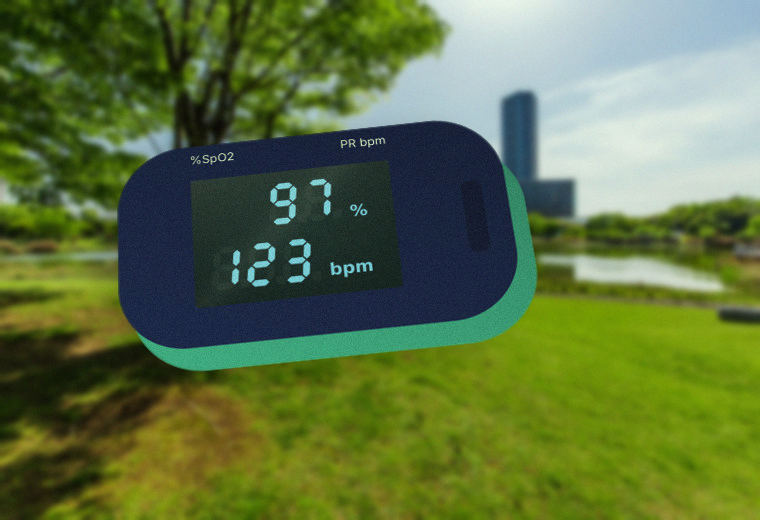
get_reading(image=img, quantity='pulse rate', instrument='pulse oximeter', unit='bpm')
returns 123 bpm
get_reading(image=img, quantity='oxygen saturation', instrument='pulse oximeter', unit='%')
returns 97 %
